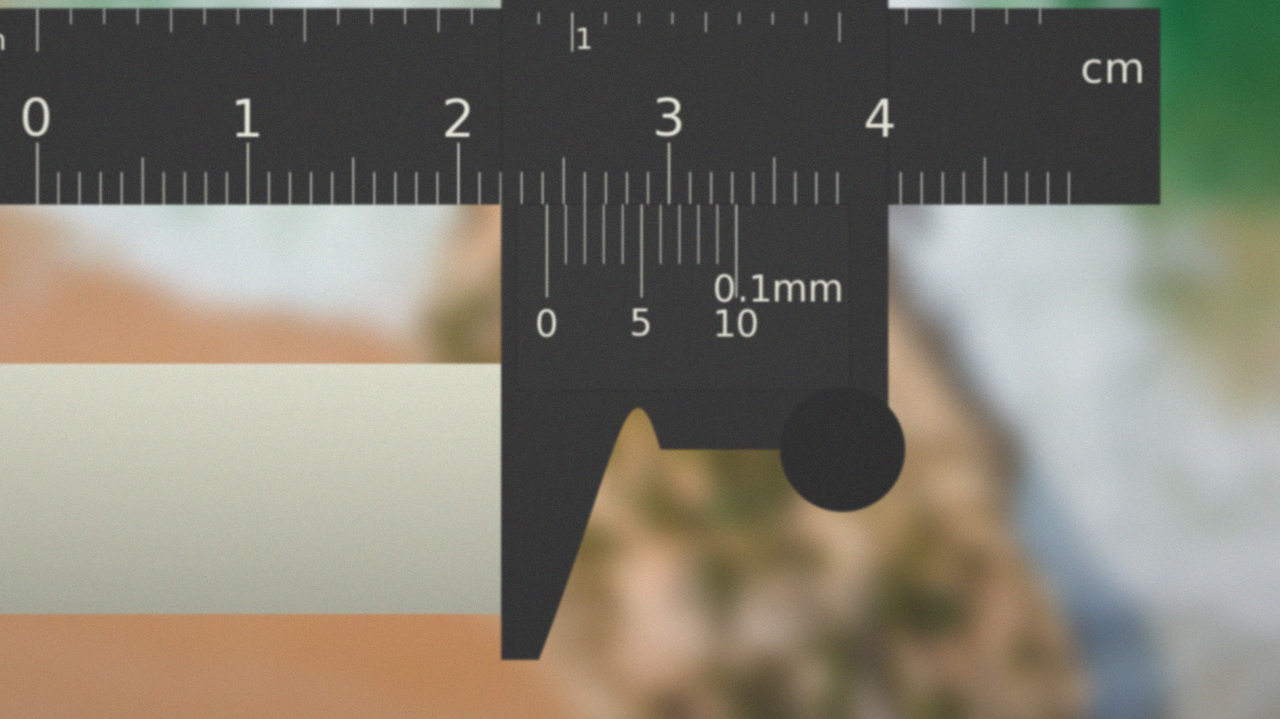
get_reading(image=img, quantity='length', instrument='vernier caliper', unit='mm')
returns 24.2 mm
